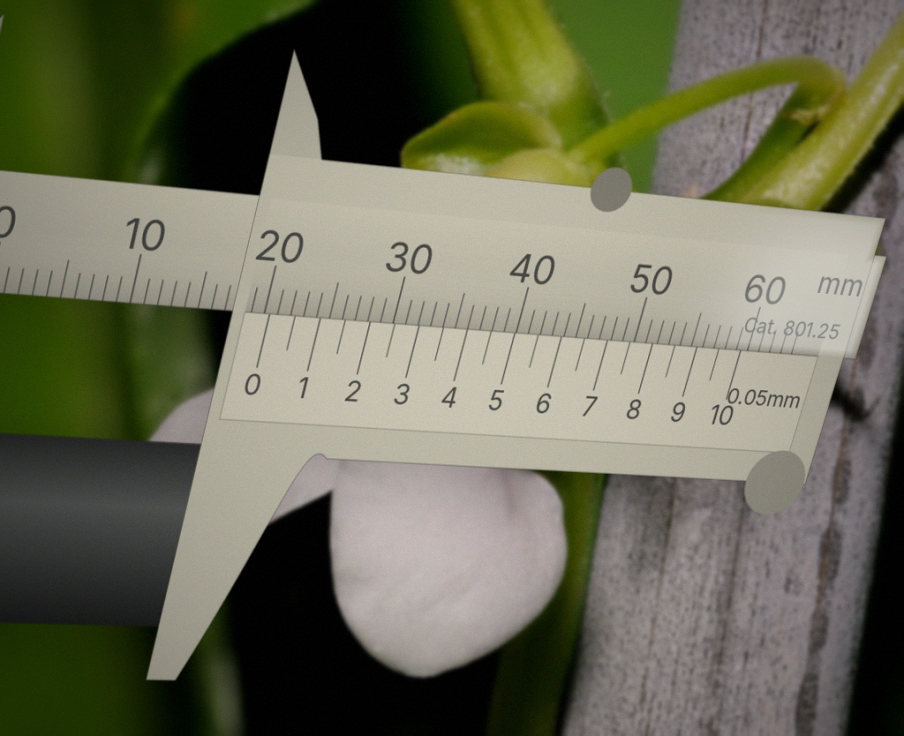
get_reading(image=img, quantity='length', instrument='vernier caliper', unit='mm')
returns 20.4 mm
